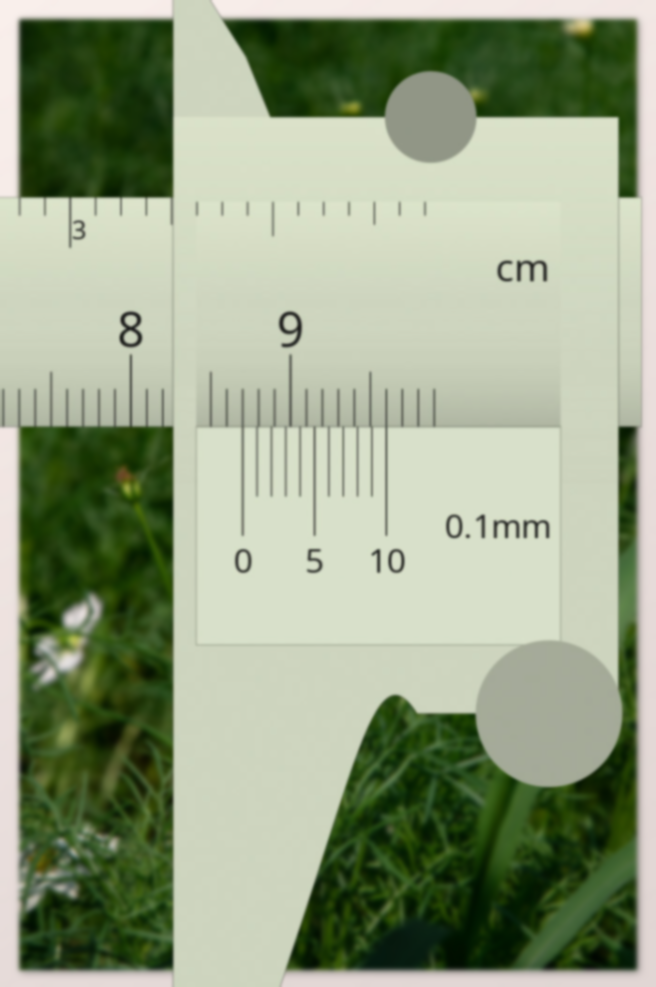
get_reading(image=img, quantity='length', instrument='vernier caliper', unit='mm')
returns 87.0 mm
